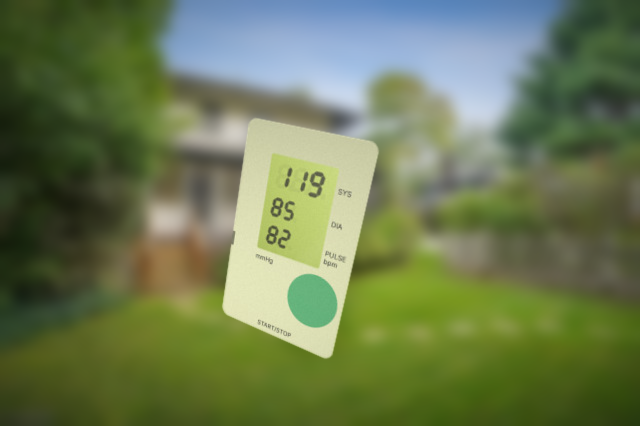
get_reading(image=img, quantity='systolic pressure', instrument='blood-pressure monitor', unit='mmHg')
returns 119 mmHg
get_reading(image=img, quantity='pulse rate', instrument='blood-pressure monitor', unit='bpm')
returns 82 bpm
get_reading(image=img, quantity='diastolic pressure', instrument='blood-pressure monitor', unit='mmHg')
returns 85 mmHg
